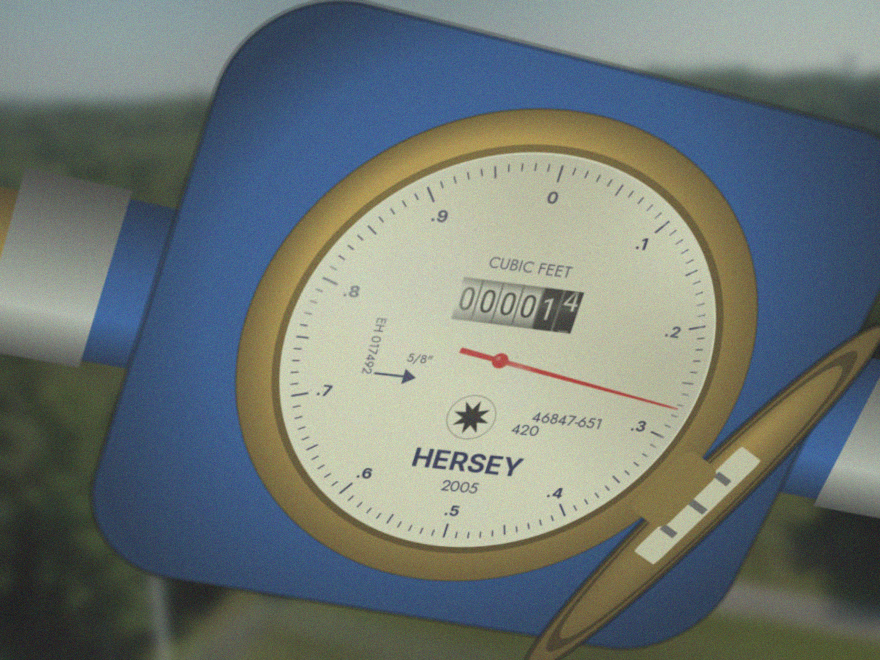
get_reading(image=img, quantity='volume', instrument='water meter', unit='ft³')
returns 14.27 ft³
